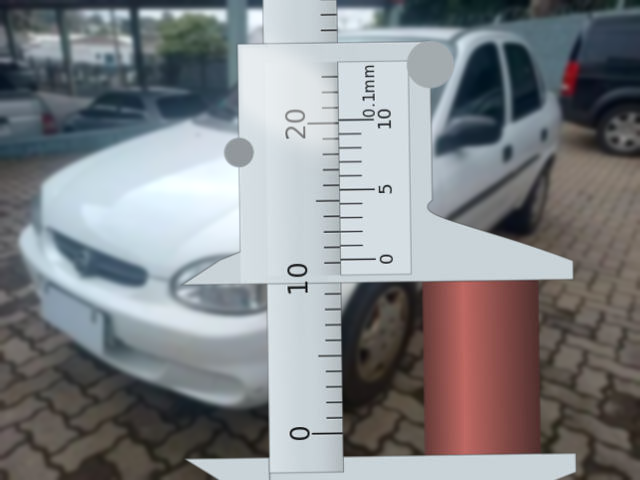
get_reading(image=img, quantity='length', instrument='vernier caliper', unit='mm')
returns 11.2 mm
